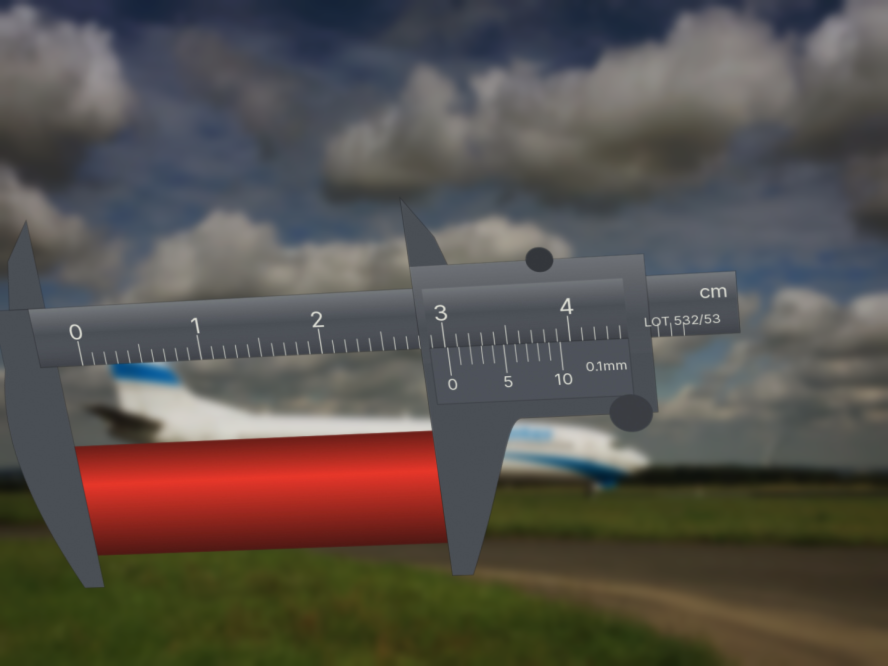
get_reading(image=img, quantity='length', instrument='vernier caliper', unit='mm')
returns 30.2 mm
